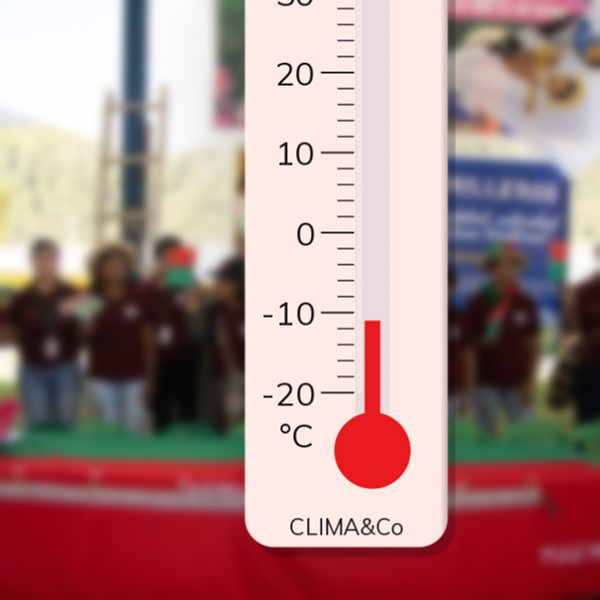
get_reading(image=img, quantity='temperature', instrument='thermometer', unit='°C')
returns -11 °C
